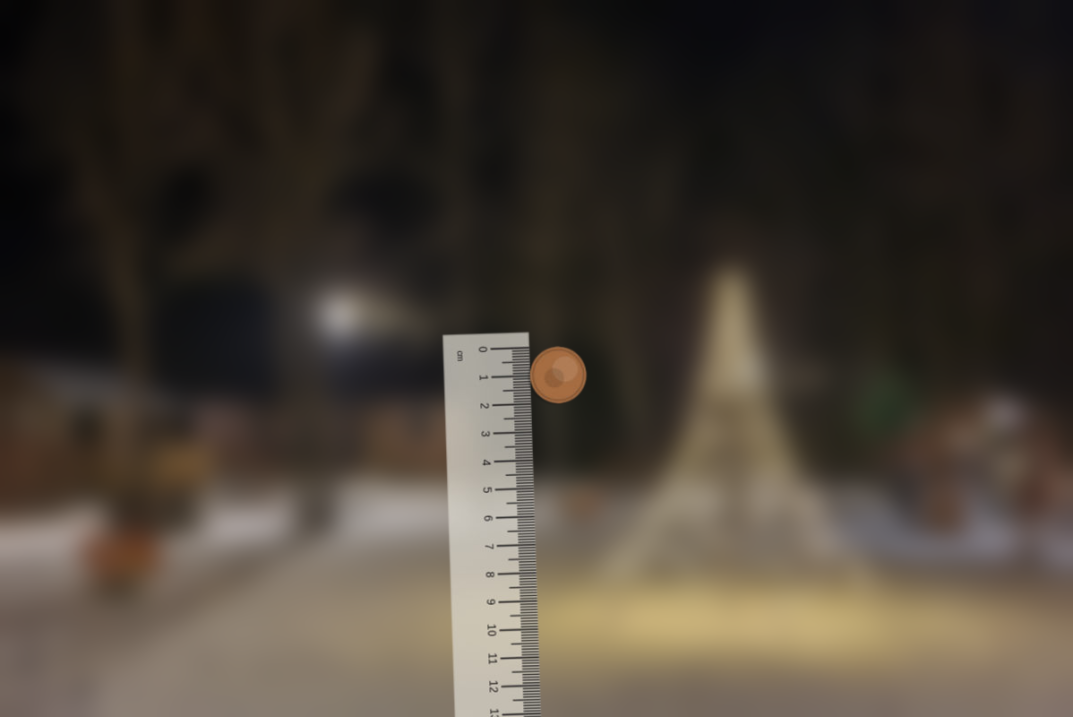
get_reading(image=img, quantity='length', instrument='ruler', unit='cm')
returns 2 cm
